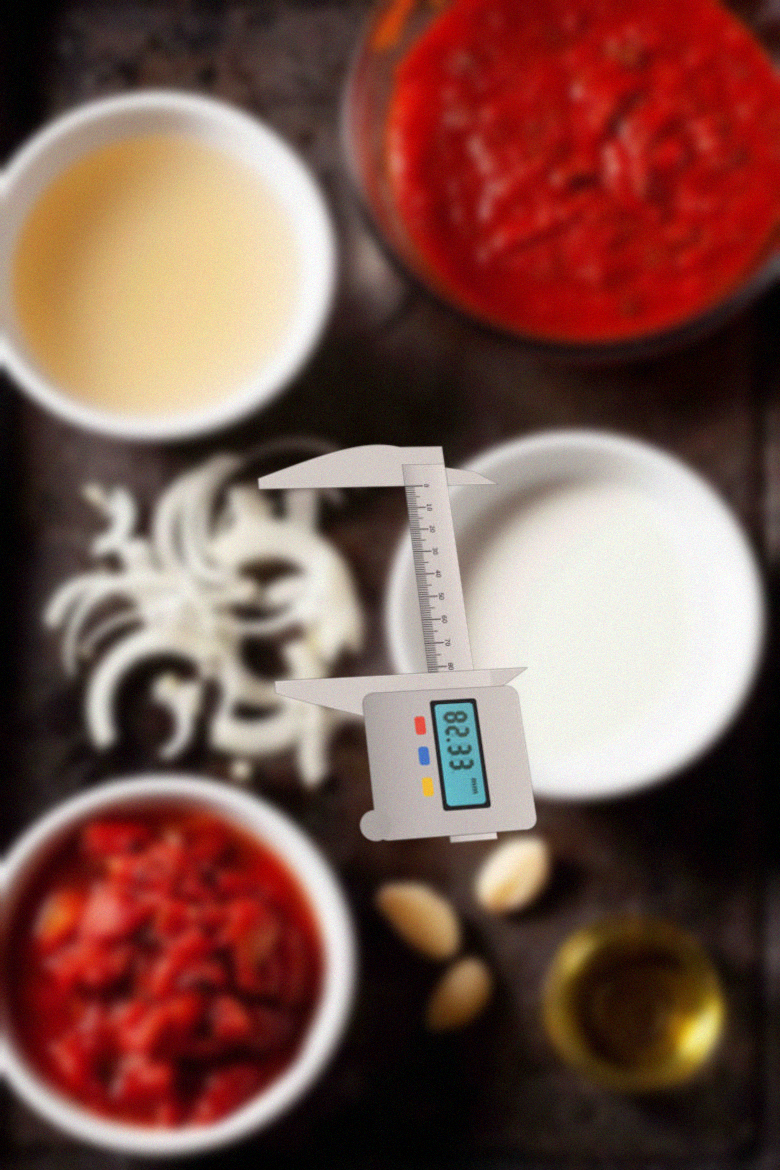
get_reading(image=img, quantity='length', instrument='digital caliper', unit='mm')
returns 82.33 mm
